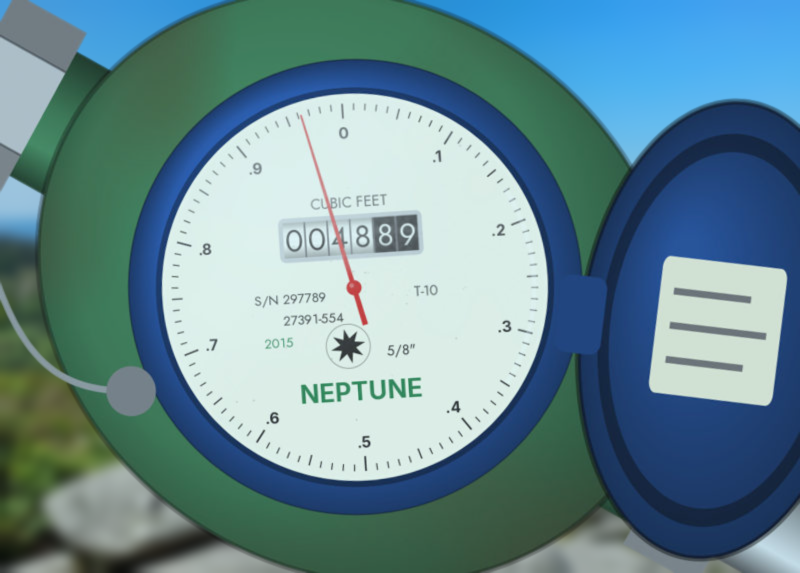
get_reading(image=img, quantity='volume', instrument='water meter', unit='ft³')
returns 4888.96 ft³
